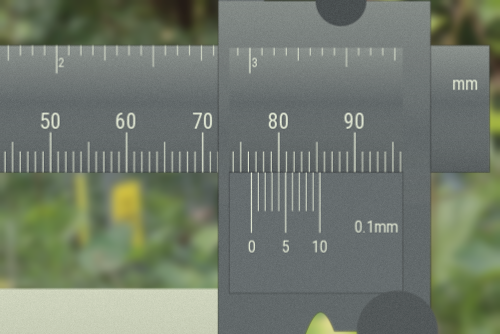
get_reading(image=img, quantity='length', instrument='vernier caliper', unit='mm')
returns 76.4 mm
